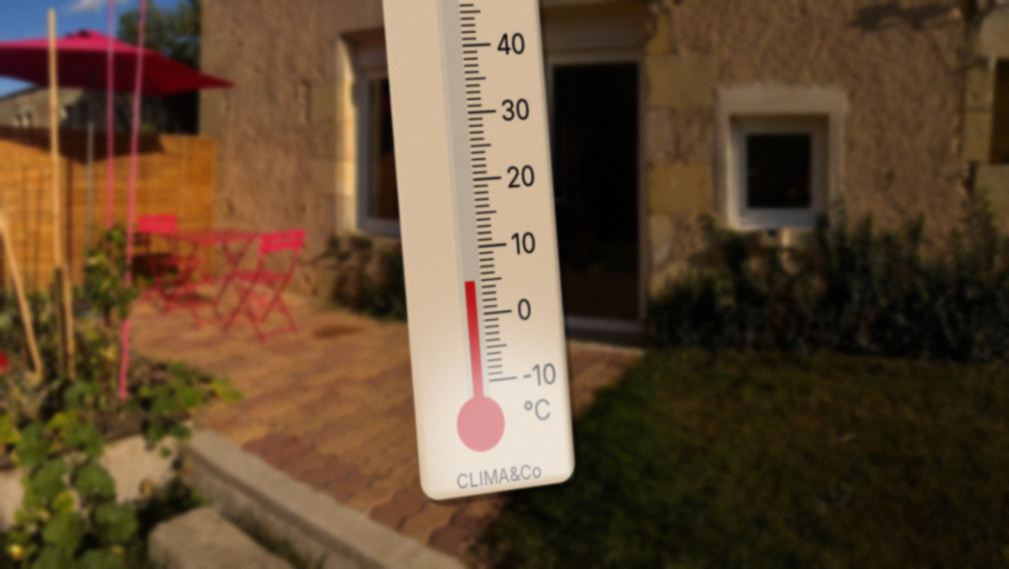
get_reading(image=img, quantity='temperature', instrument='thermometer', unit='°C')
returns 5 °C
